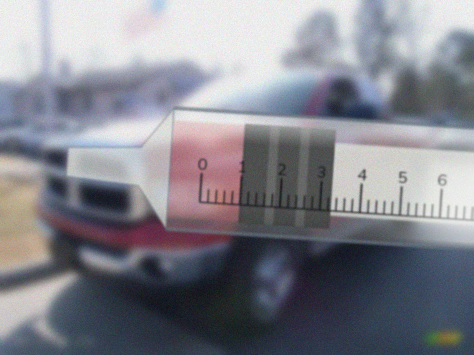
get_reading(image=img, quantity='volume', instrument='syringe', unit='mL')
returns 1 mL
